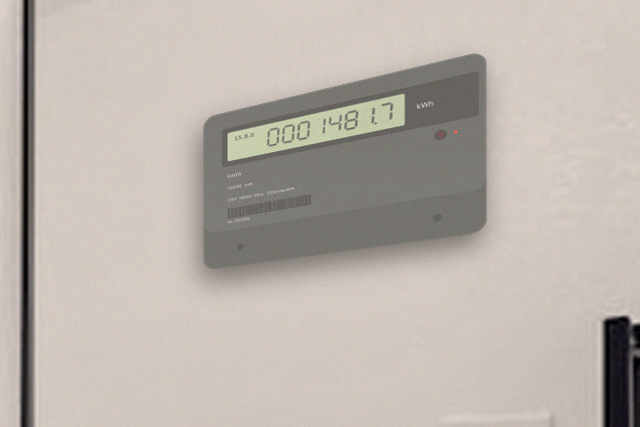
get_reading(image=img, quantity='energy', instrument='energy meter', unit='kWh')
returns 1481.7 kWh
